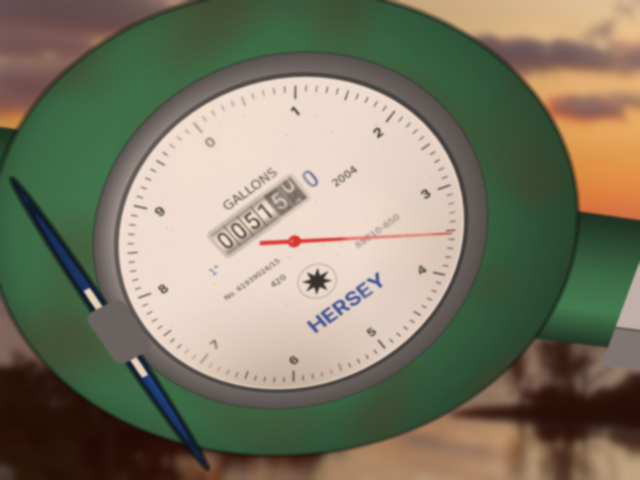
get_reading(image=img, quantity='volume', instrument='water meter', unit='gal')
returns 51503.5 gal
